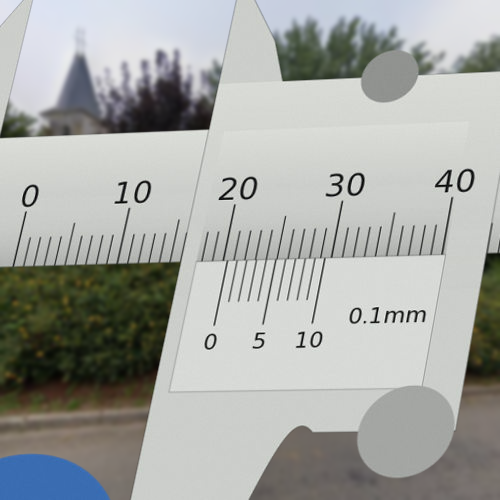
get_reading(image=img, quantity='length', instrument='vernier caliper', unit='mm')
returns 20.4 mm
